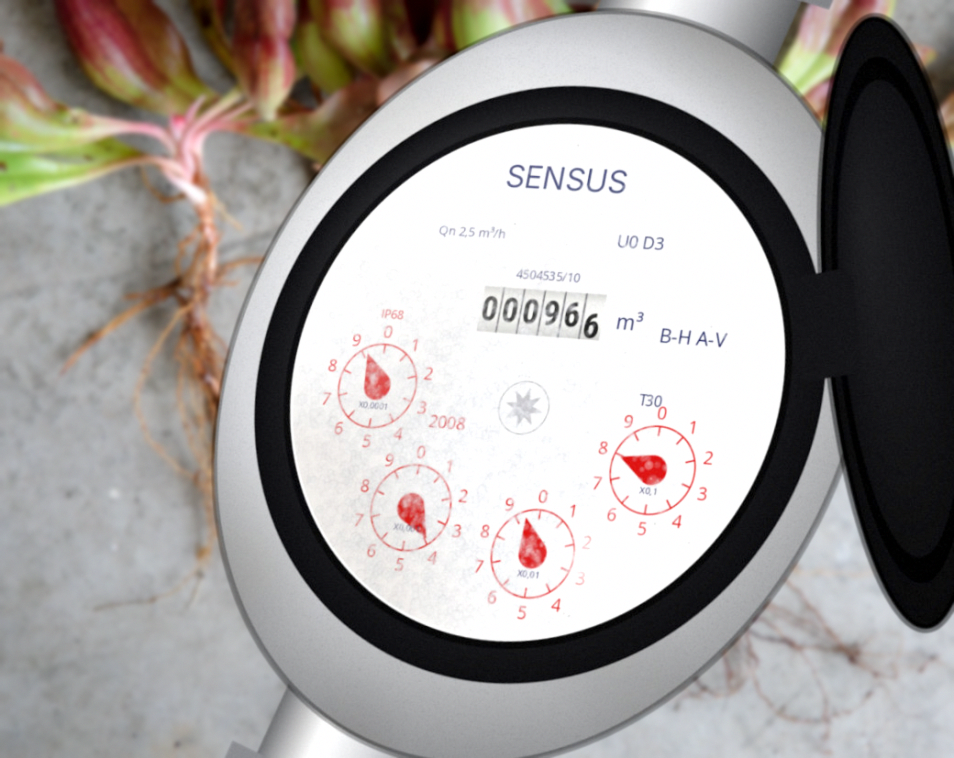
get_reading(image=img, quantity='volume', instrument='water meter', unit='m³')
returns 965.7939 m³
